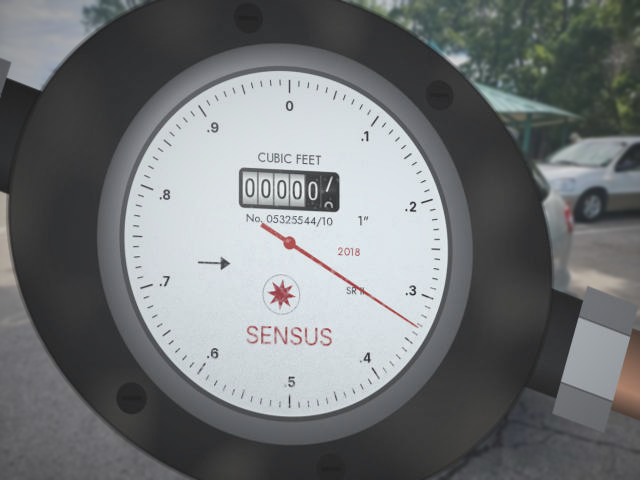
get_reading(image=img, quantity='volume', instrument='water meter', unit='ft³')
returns 7.33 ft³
